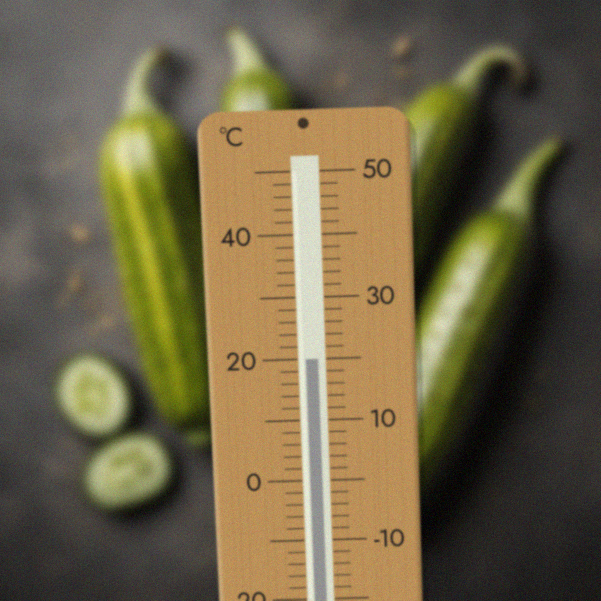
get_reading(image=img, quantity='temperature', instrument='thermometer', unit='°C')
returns 20 °C
